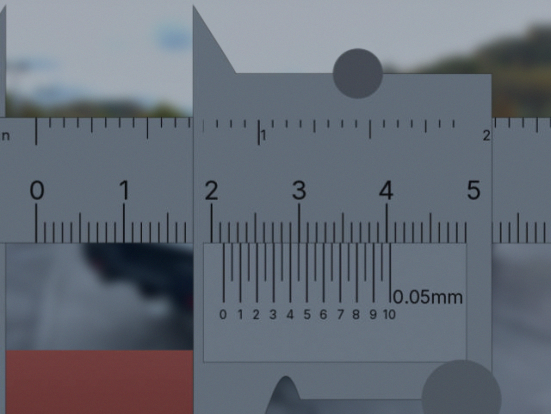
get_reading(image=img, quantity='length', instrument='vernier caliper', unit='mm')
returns 21.4 mm
